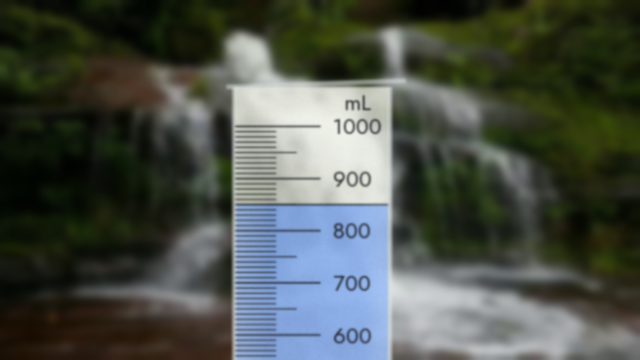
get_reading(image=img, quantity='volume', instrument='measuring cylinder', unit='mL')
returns 850 mL
